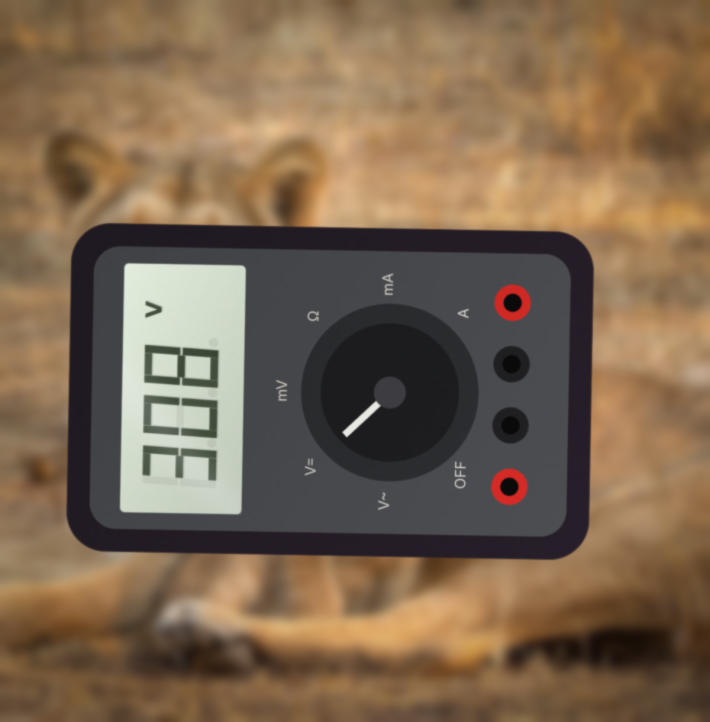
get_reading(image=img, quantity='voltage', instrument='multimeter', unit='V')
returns 308 V
